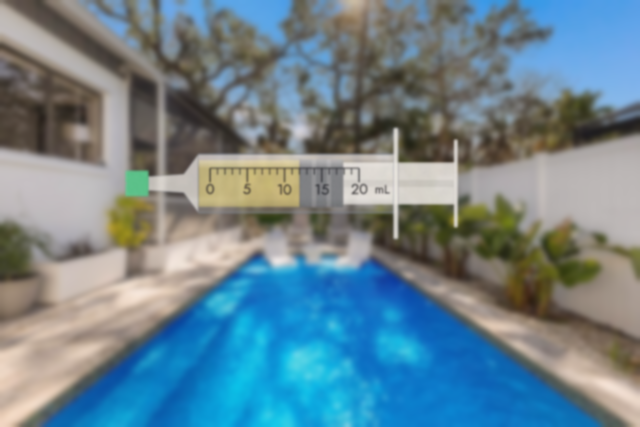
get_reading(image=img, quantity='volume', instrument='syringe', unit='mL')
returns 12 mL
